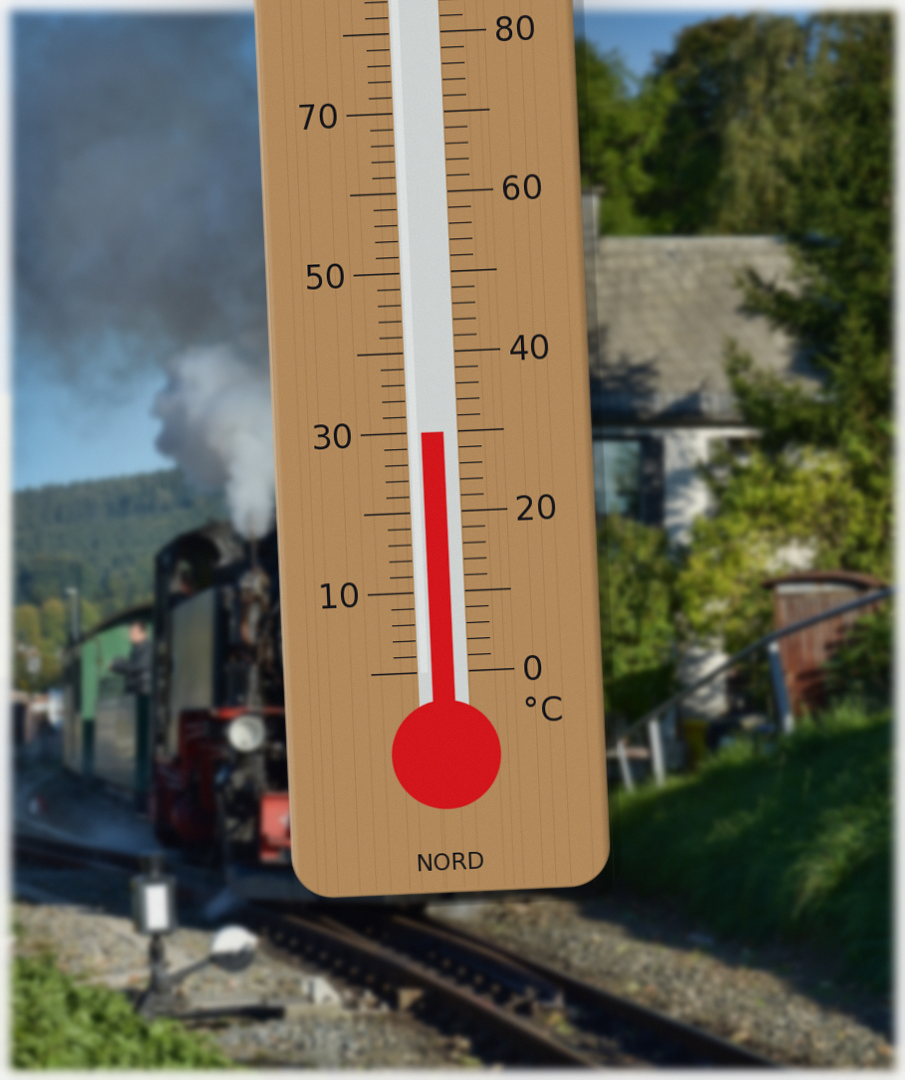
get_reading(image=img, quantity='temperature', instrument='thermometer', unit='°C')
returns 30 °C
